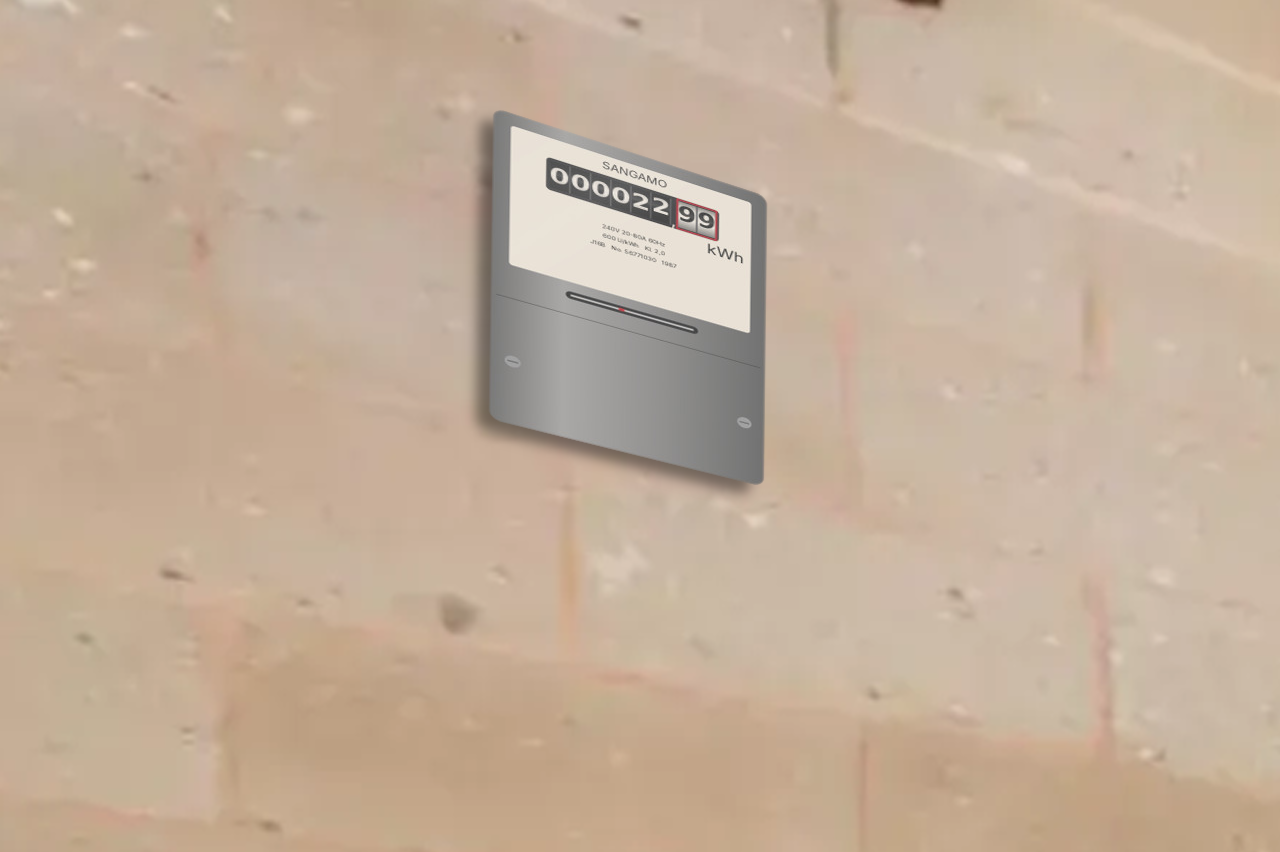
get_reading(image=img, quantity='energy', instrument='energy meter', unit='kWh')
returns 22.99 kWh
